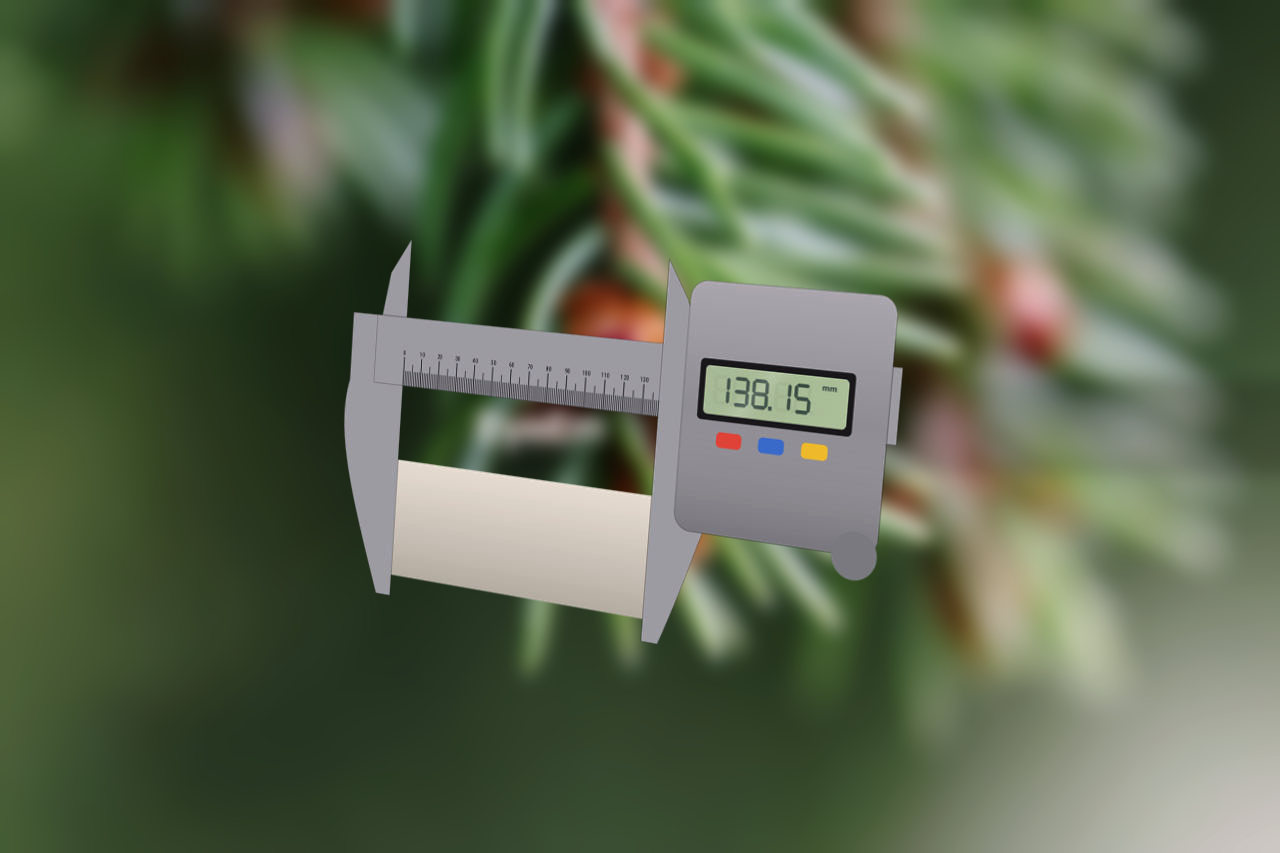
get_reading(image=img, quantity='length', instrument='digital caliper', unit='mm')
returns 138.15 mm
